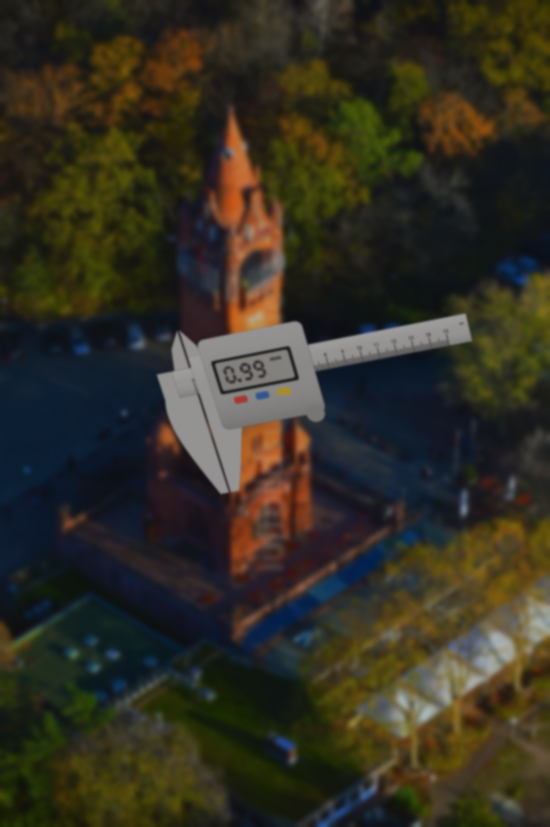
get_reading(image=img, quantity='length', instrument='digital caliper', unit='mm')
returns 0.99 mm
